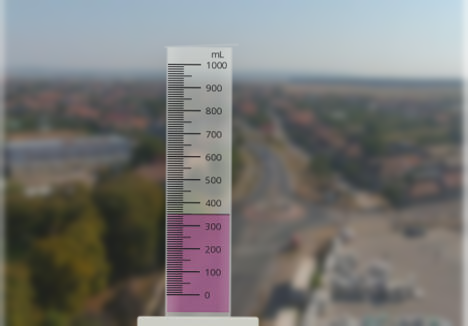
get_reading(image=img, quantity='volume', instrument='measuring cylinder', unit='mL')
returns 350 mL
